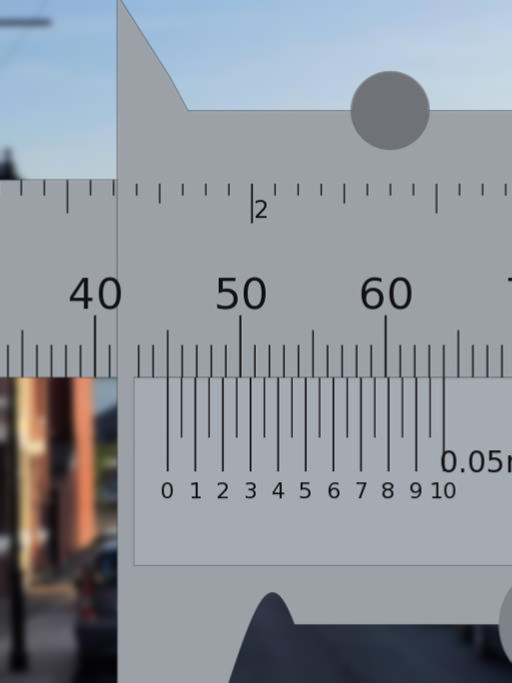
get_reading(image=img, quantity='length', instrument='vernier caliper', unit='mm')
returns 45.0 mm
